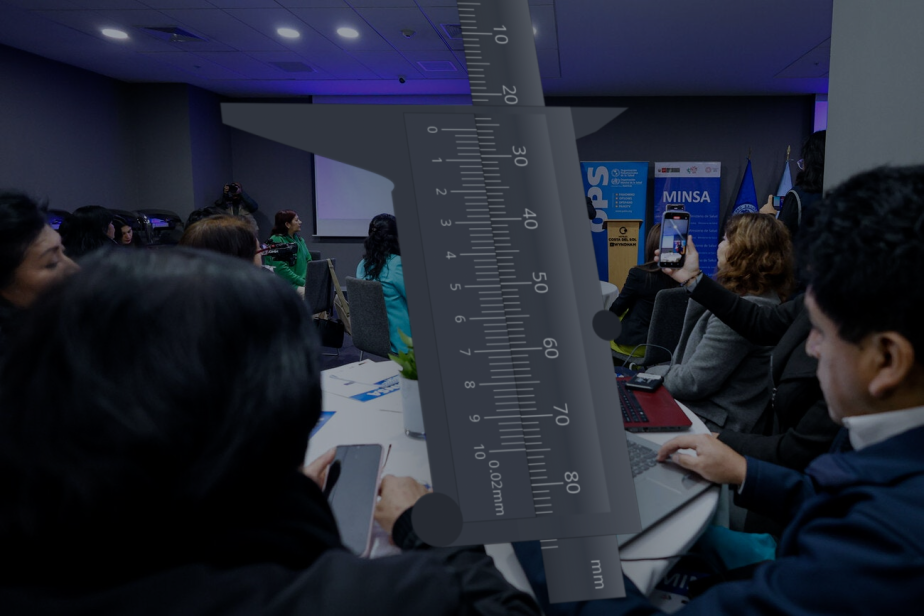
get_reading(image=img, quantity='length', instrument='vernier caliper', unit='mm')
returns 25.8 mm
